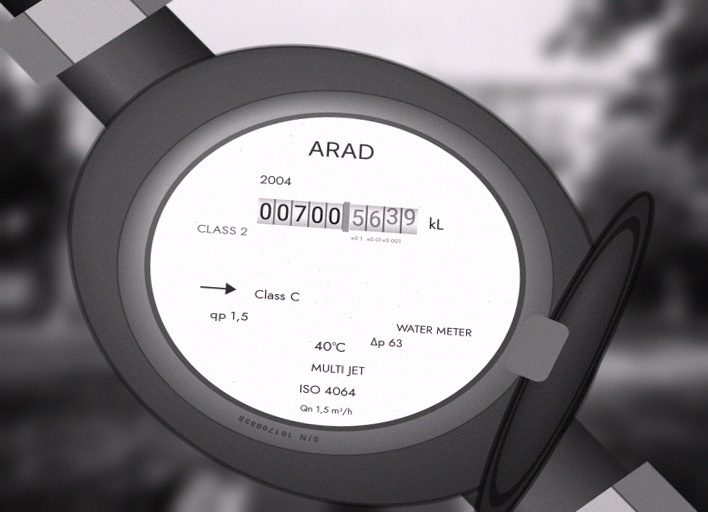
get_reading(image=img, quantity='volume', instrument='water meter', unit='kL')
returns 700.5639 kL
